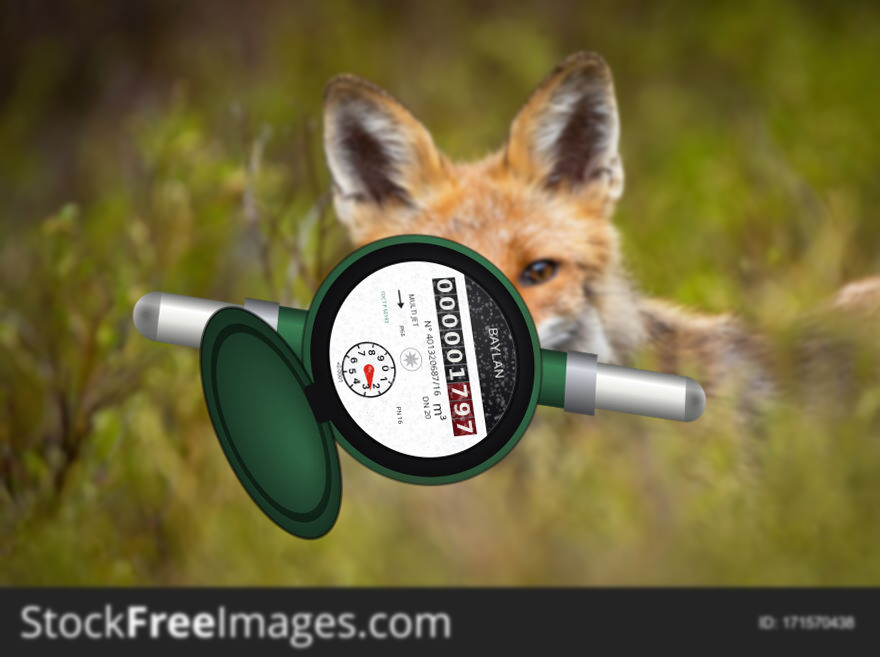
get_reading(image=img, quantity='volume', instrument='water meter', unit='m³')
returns 1.7972 m³
